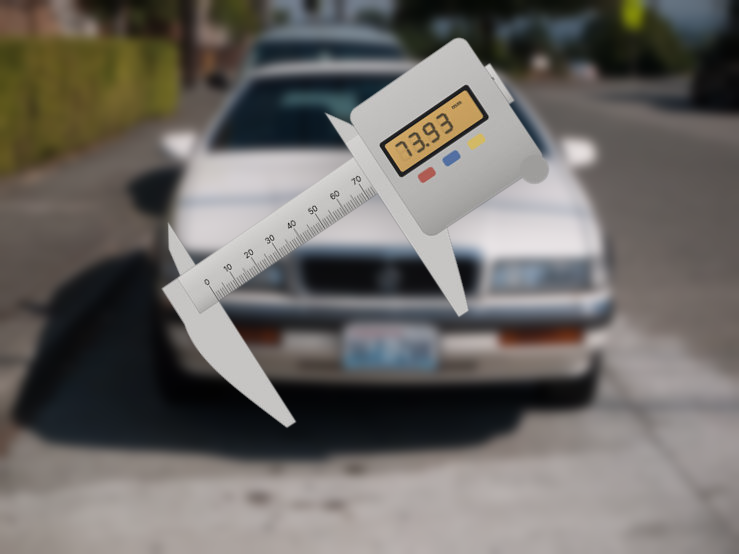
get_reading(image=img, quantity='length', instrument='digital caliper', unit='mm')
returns 73.93 mm
